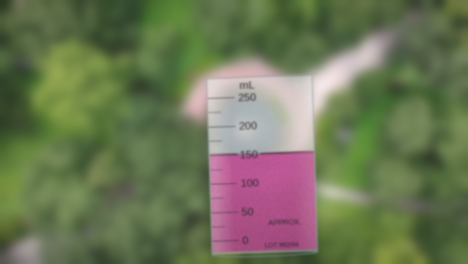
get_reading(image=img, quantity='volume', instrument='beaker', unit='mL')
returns 150 mL
